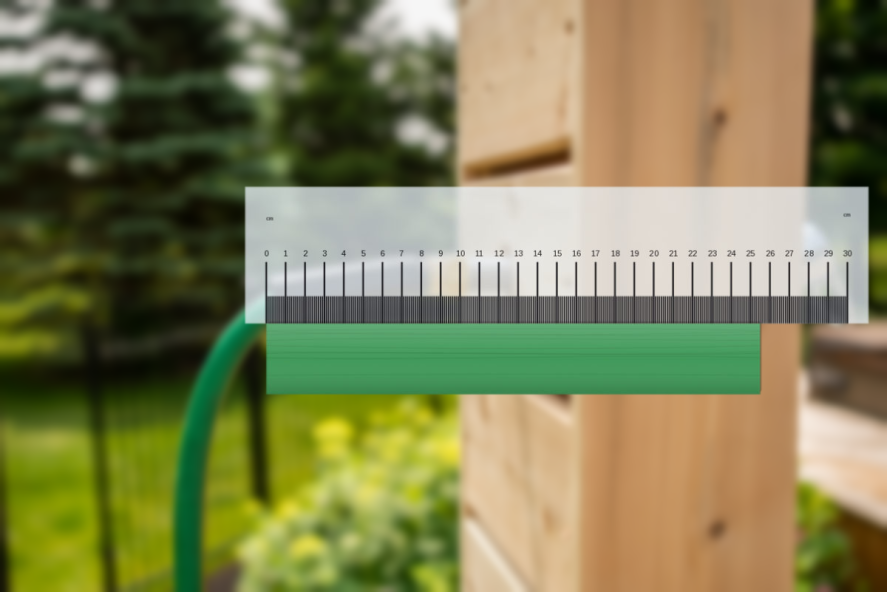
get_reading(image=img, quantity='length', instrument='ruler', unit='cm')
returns 25.5 cm
